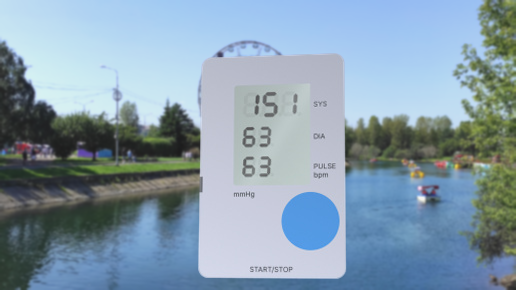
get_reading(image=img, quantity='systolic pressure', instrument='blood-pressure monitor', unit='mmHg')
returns 151 mmHg
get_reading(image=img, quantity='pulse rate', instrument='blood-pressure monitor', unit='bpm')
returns 63 bpm
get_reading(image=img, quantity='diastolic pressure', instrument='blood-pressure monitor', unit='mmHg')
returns 63 mmHg
